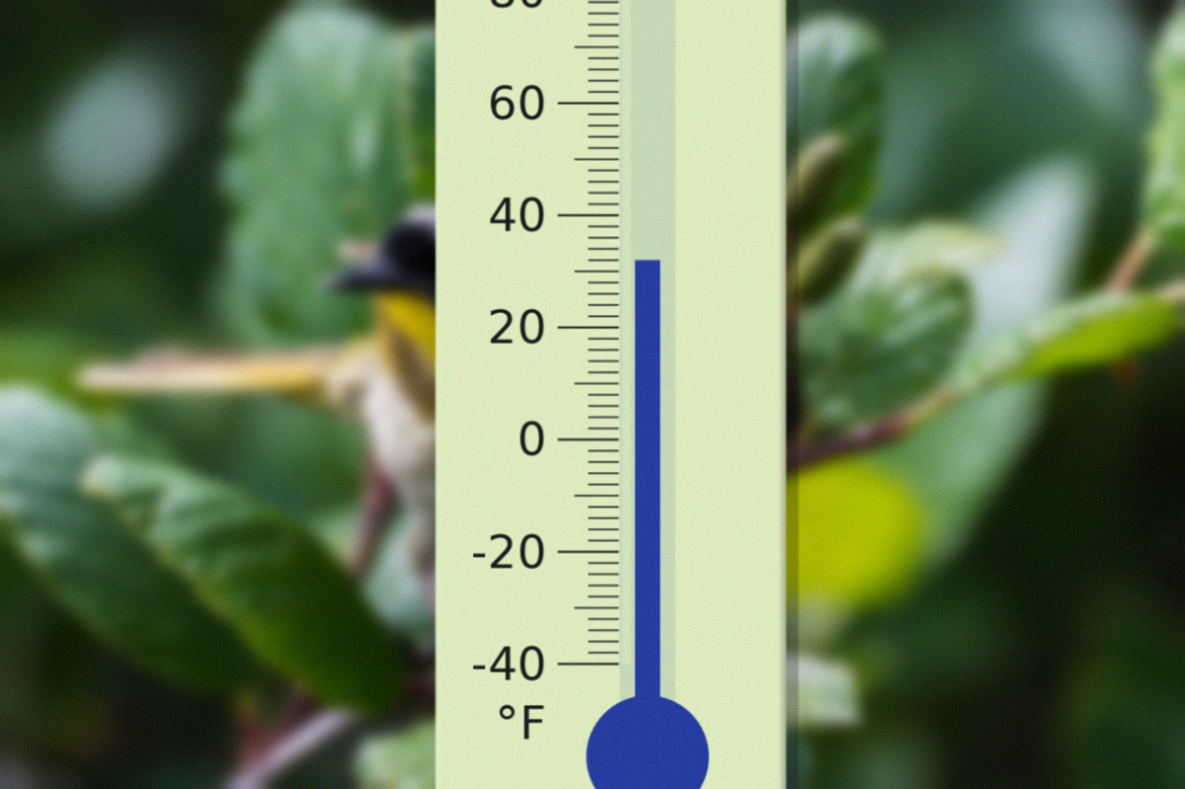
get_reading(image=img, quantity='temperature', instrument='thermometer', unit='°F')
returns 32 °F
